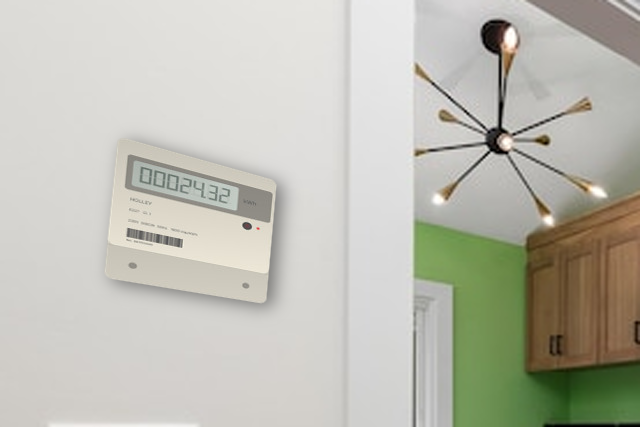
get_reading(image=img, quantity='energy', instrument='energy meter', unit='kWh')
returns 24.32 kWh
